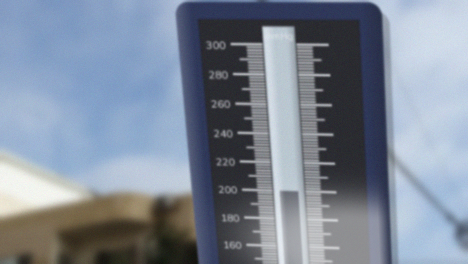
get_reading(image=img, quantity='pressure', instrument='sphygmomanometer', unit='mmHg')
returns 200 mmHg
